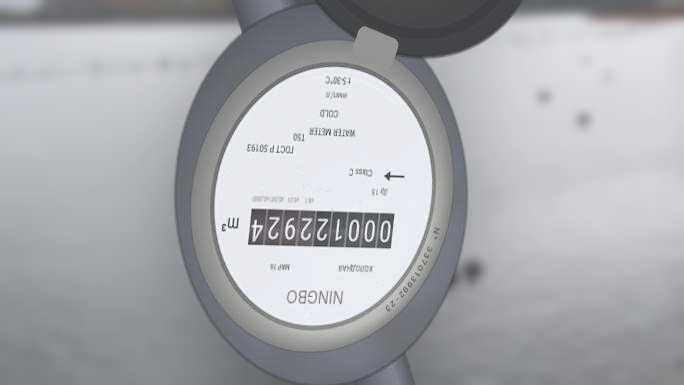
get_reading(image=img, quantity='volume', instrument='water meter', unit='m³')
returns 12.2924 m³
